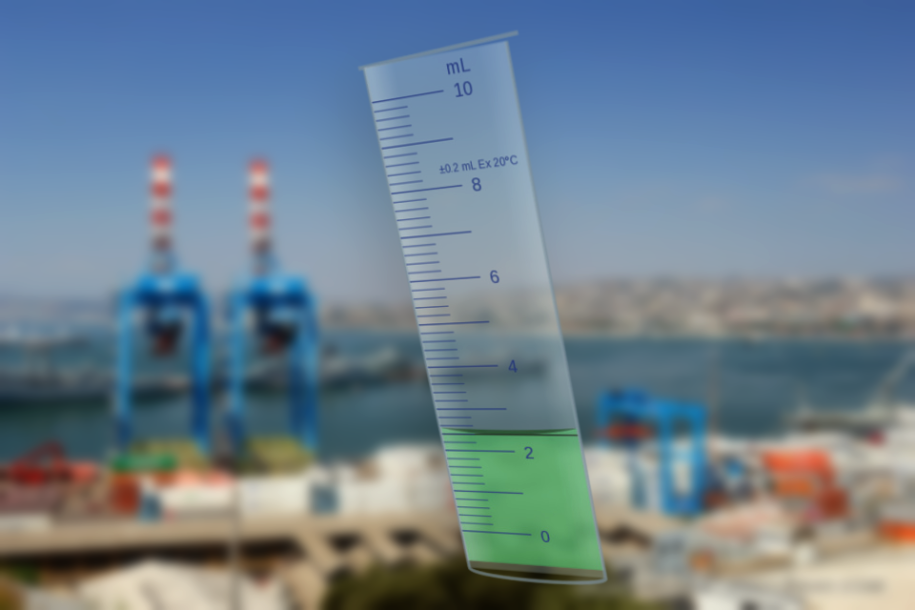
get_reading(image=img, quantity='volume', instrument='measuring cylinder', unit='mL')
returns 2.4 mL
